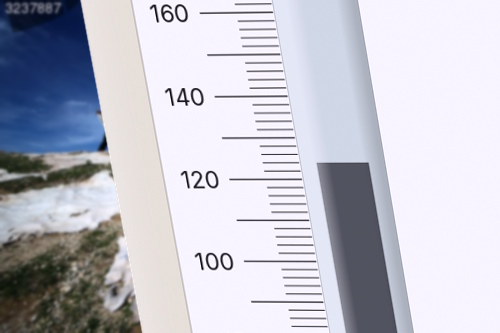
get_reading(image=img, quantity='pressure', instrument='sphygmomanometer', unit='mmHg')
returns 124 mmHg
